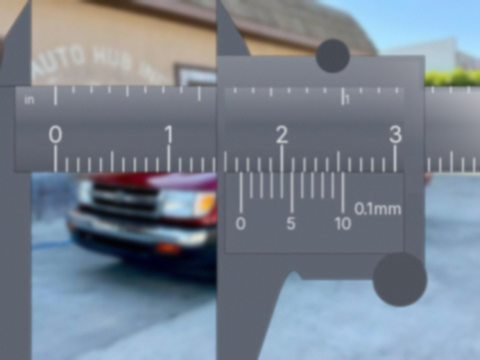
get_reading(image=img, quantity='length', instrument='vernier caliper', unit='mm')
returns 16.4 mm
